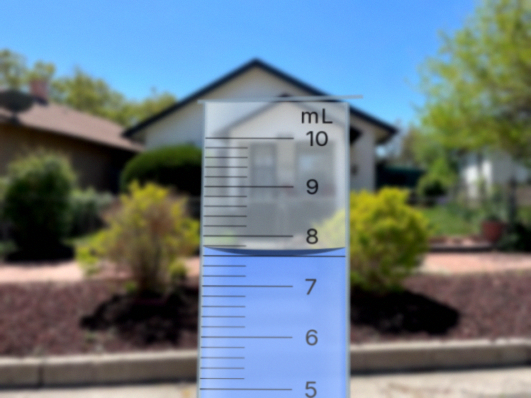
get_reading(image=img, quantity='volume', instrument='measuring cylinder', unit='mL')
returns 7.6 mL
